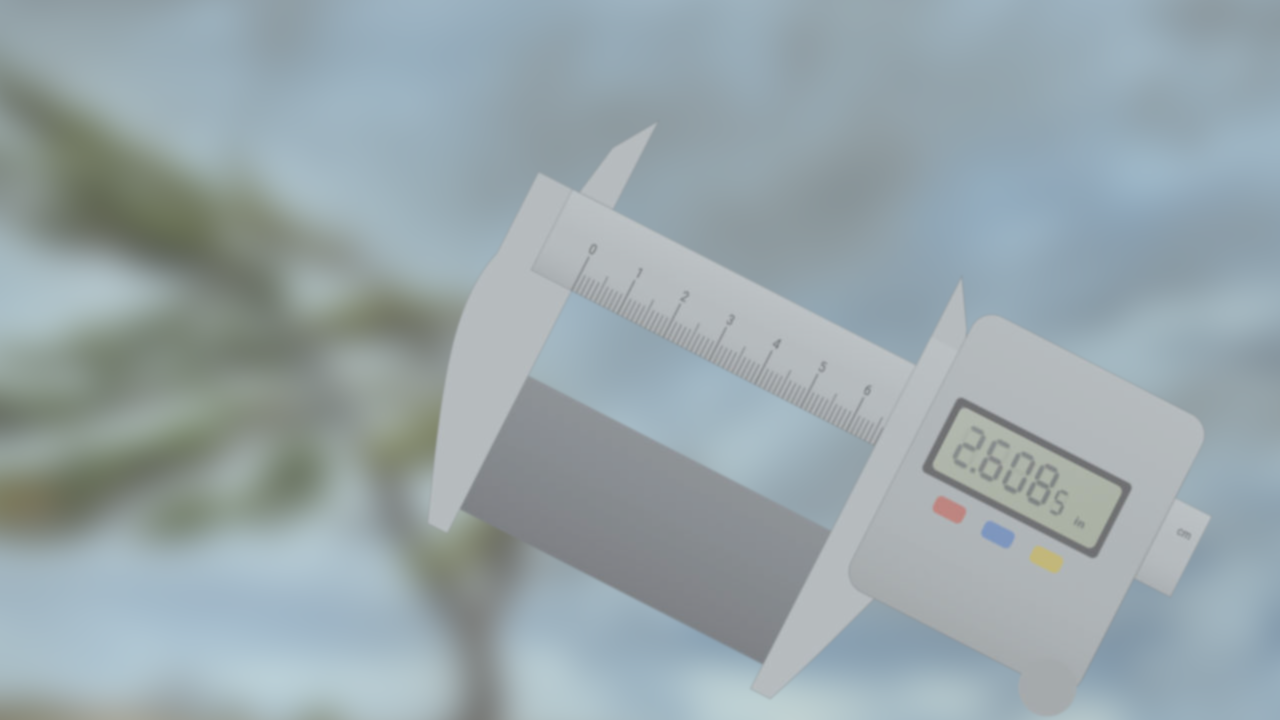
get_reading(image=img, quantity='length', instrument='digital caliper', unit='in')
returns 2.6085 in
